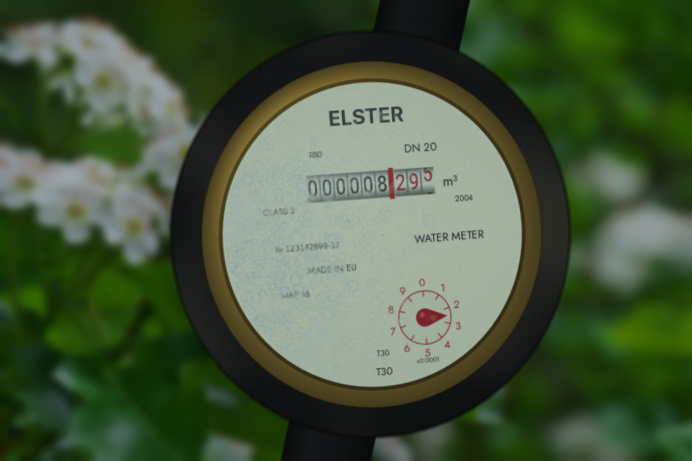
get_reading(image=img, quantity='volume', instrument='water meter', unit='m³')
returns 8.2952 m³
